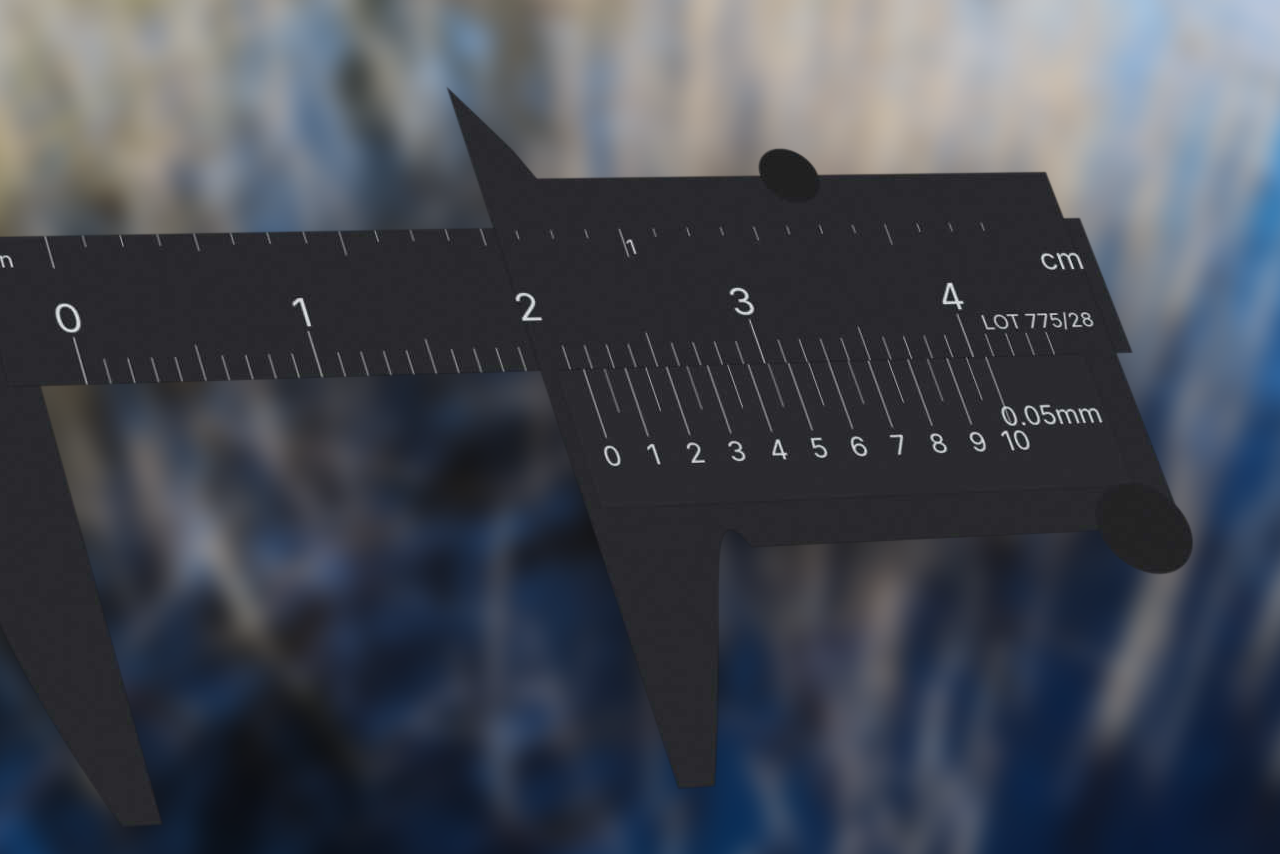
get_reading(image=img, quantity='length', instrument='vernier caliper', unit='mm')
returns 21.6 mm
